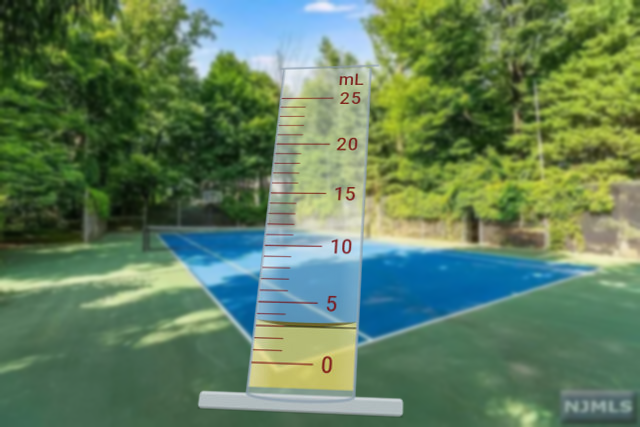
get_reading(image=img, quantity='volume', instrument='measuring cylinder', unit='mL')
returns 3 mL
